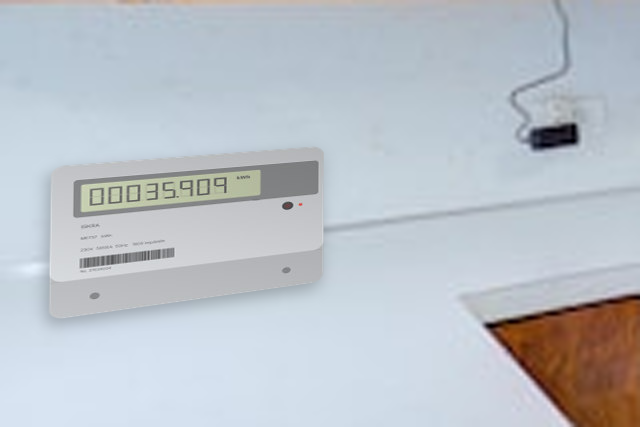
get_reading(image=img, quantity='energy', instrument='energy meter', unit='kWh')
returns 35.909 kWh
